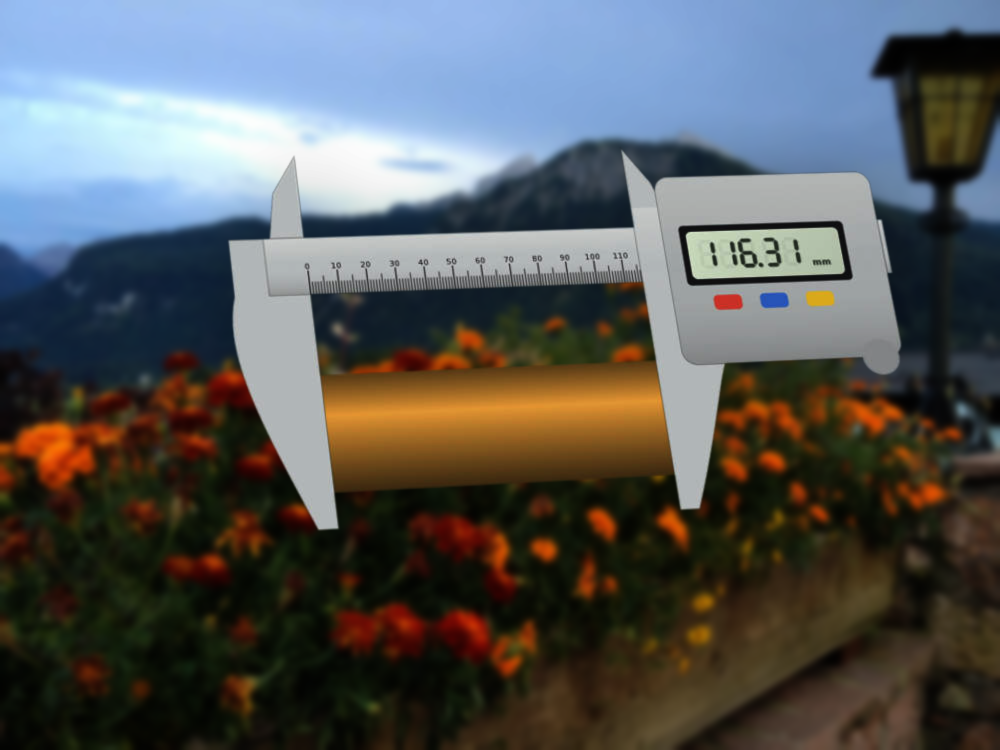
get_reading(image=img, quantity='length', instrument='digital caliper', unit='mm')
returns 116.31 mm
